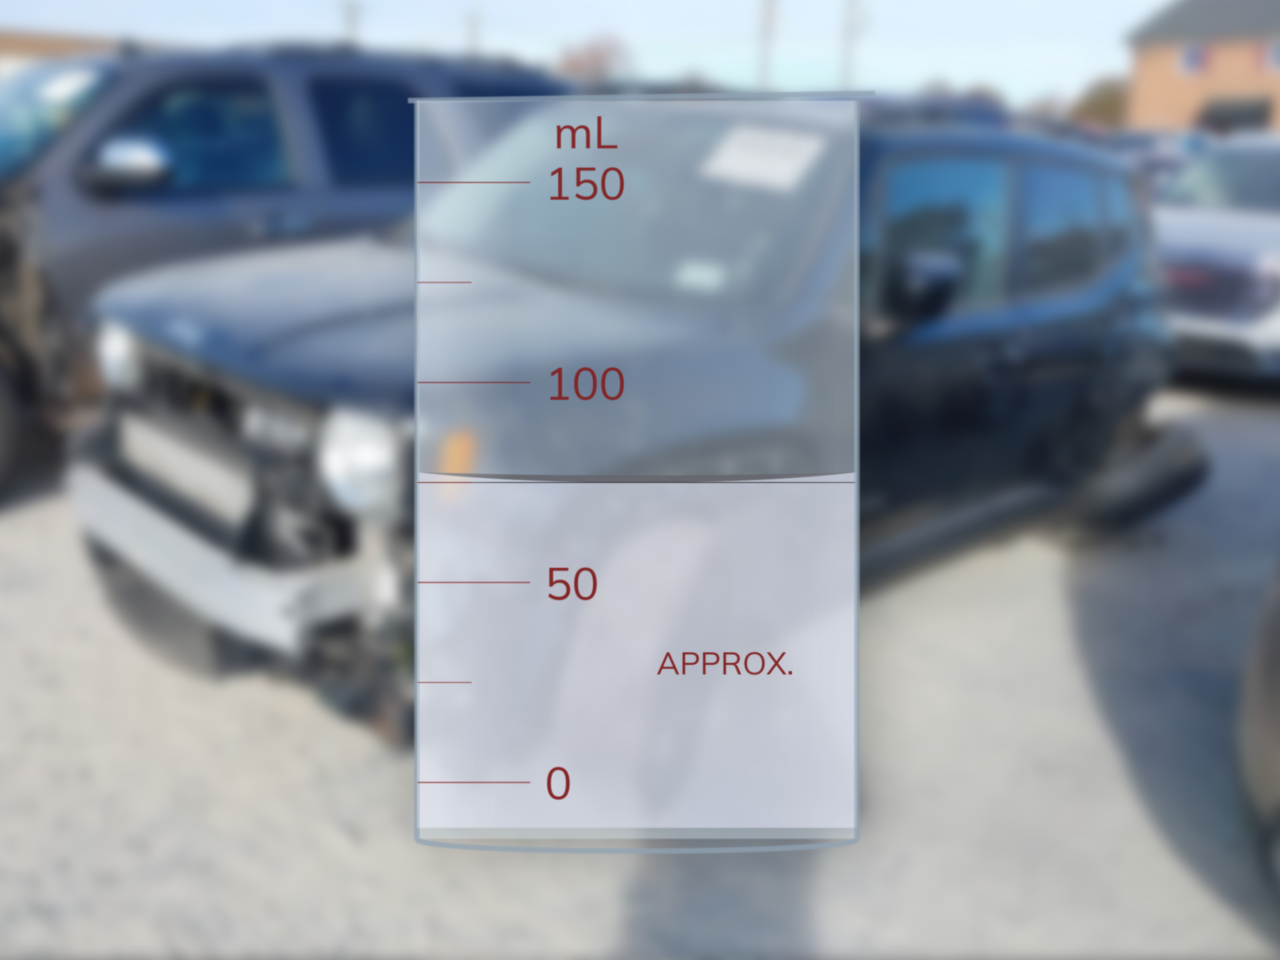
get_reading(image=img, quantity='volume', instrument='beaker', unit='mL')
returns 75 mL
